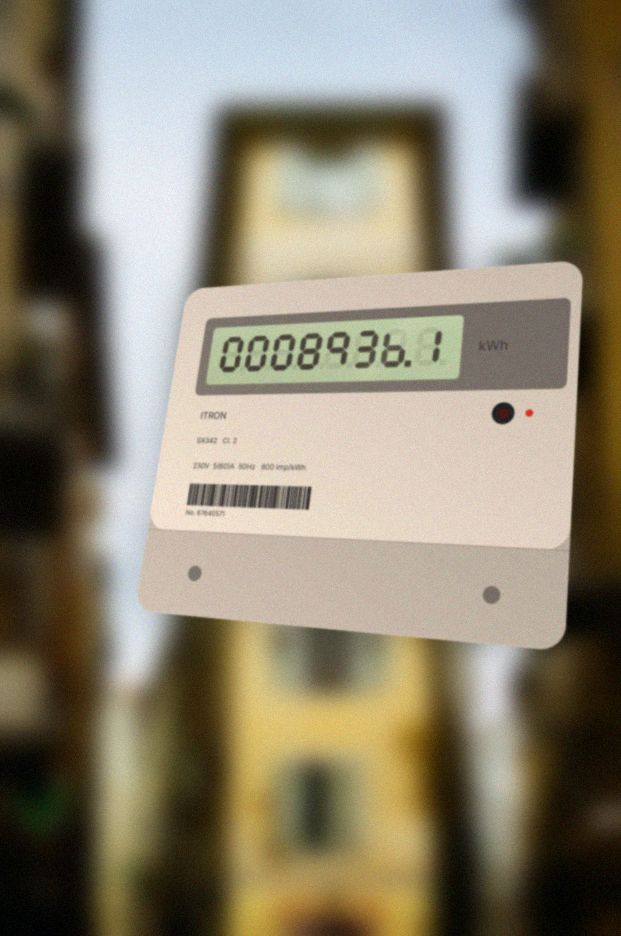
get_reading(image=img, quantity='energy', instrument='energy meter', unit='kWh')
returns 8936.1 kWh
